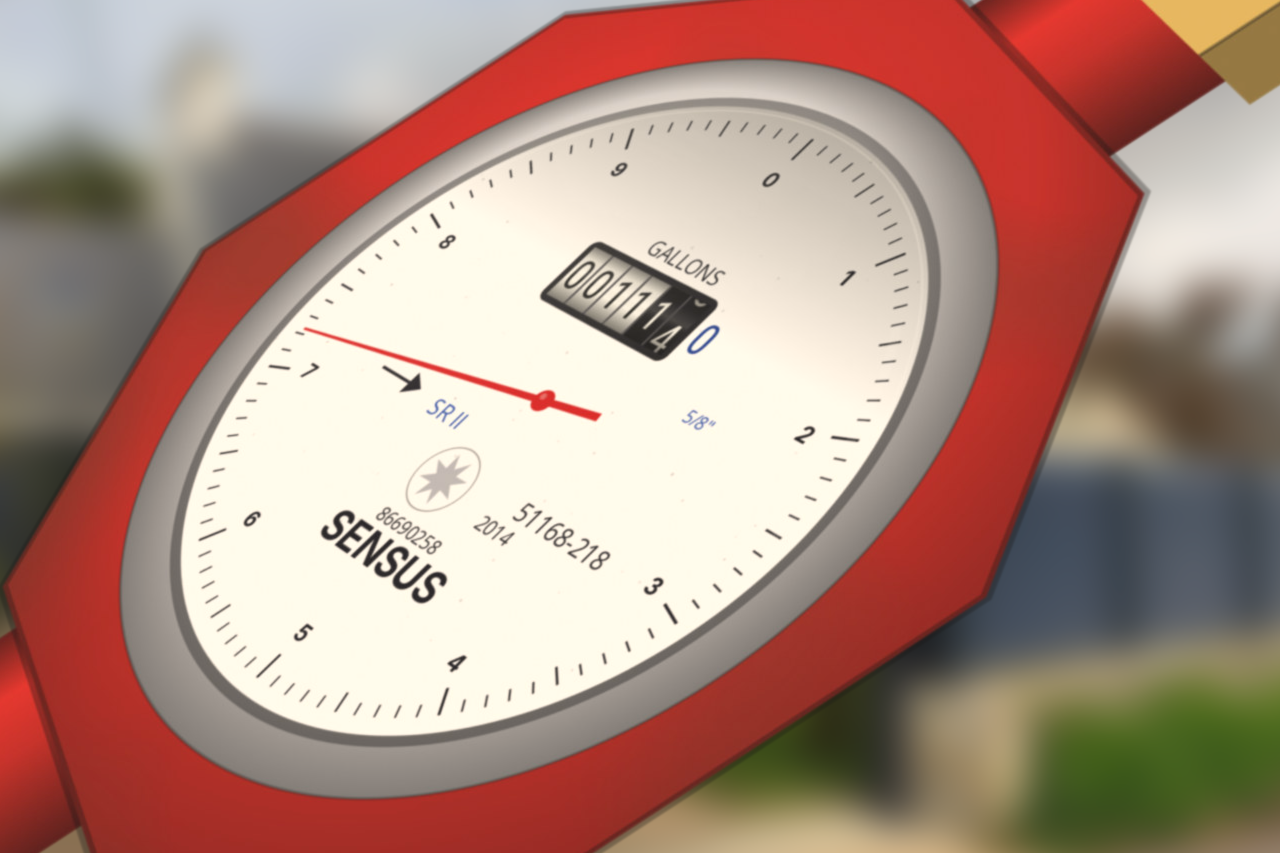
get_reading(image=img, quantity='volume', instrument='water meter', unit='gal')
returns 11137.2 gal
